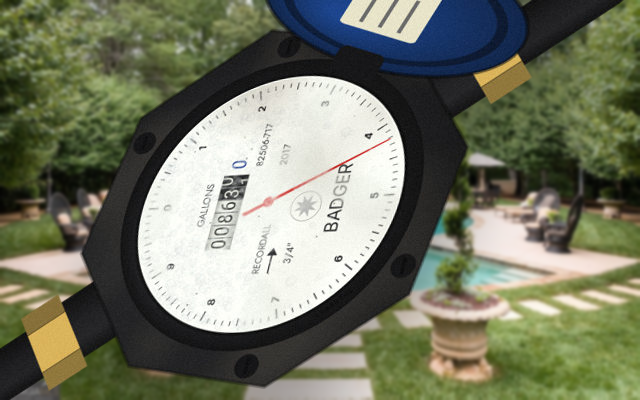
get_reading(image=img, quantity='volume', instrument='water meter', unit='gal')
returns 86304.2 gal
